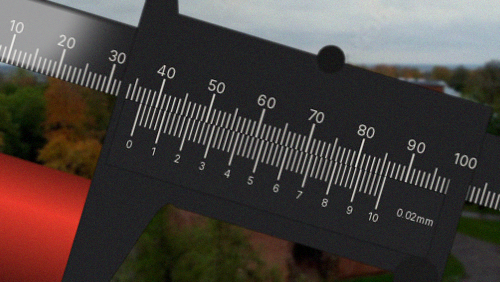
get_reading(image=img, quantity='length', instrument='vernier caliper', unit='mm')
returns 37.0 mm
